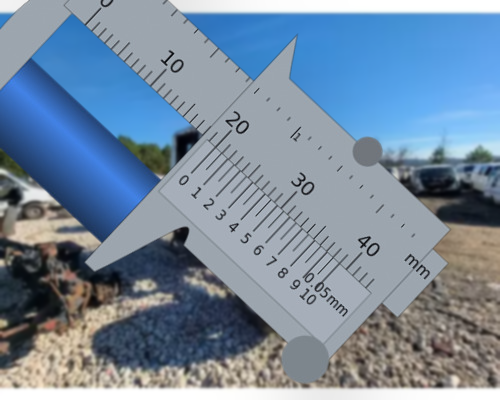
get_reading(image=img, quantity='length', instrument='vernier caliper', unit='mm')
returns 20.0 mm
